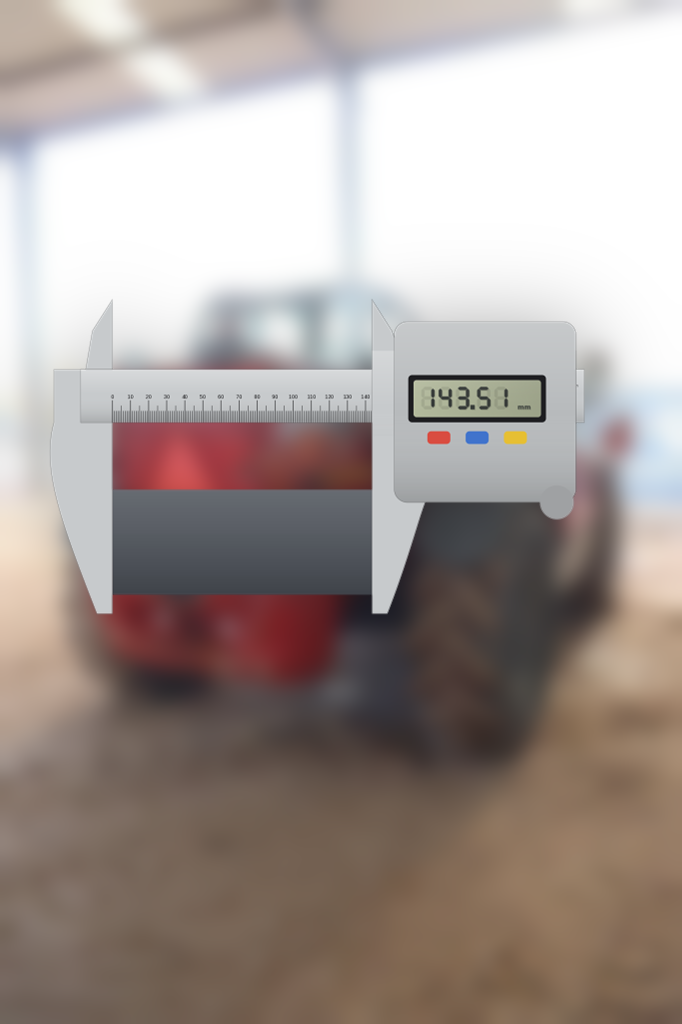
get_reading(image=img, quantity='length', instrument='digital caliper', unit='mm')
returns 143.51 mm
